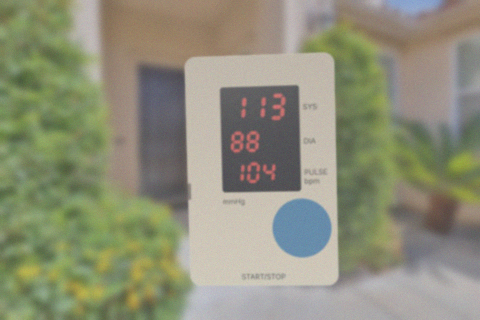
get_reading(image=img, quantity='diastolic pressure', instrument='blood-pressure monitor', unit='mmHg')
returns 88 mmHg
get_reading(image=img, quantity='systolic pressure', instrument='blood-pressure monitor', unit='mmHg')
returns 113 mmHg
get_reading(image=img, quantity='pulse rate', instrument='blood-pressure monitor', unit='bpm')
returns 104 bpm
